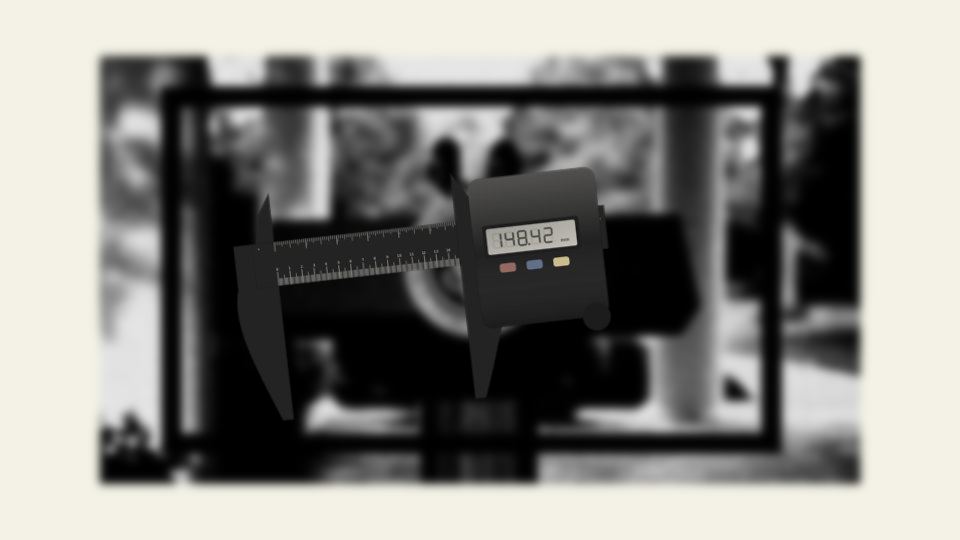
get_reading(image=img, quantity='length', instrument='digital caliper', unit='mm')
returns 148.42 mm
